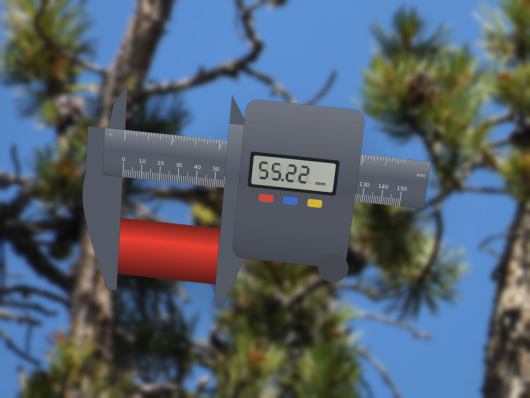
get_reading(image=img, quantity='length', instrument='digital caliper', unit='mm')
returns 55.22 mm
